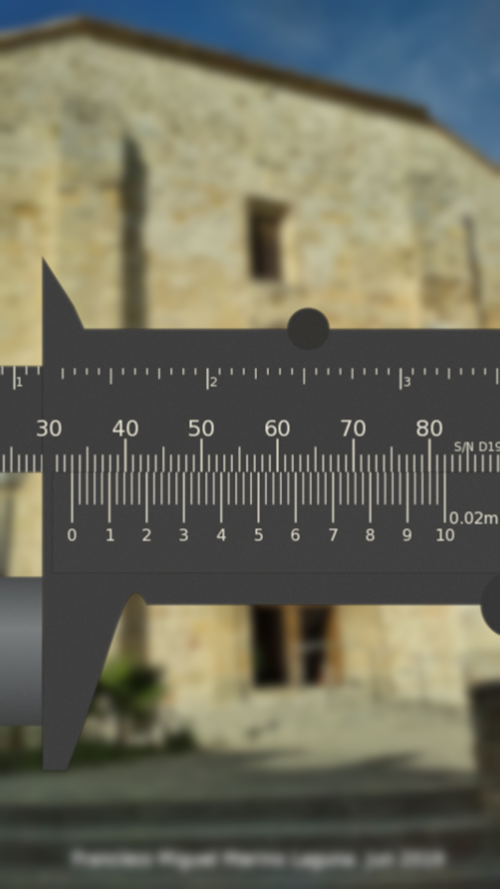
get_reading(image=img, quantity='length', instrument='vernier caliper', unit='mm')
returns 33.0 mm
